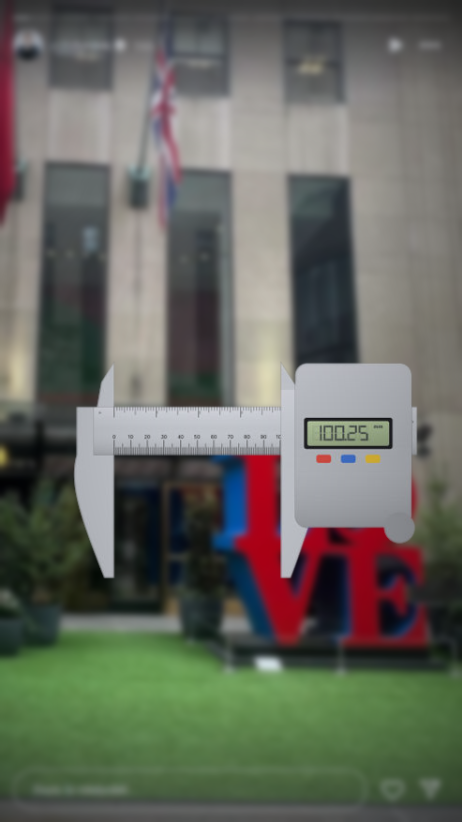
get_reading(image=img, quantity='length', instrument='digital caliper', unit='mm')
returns 100.25 mm
